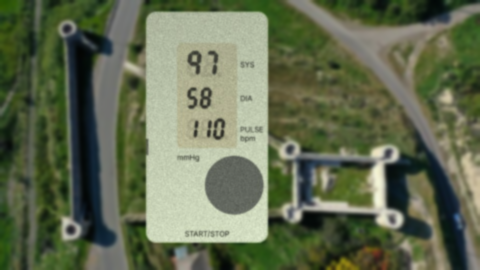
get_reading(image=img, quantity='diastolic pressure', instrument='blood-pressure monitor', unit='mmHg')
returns 58 mmHg
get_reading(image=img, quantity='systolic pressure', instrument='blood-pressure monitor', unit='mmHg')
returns 97 mmHg
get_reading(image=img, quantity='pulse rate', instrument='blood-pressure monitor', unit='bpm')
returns 110 bpm
